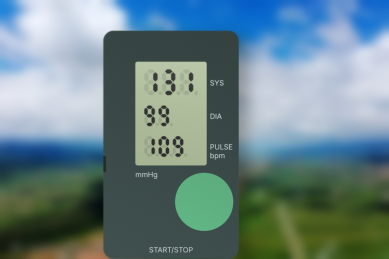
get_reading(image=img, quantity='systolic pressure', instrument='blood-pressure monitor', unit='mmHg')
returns 131 mmHg
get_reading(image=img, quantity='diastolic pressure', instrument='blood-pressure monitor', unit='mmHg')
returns 99 mmHg
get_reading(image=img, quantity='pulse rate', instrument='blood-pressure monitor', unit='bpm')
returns 109 bpm
